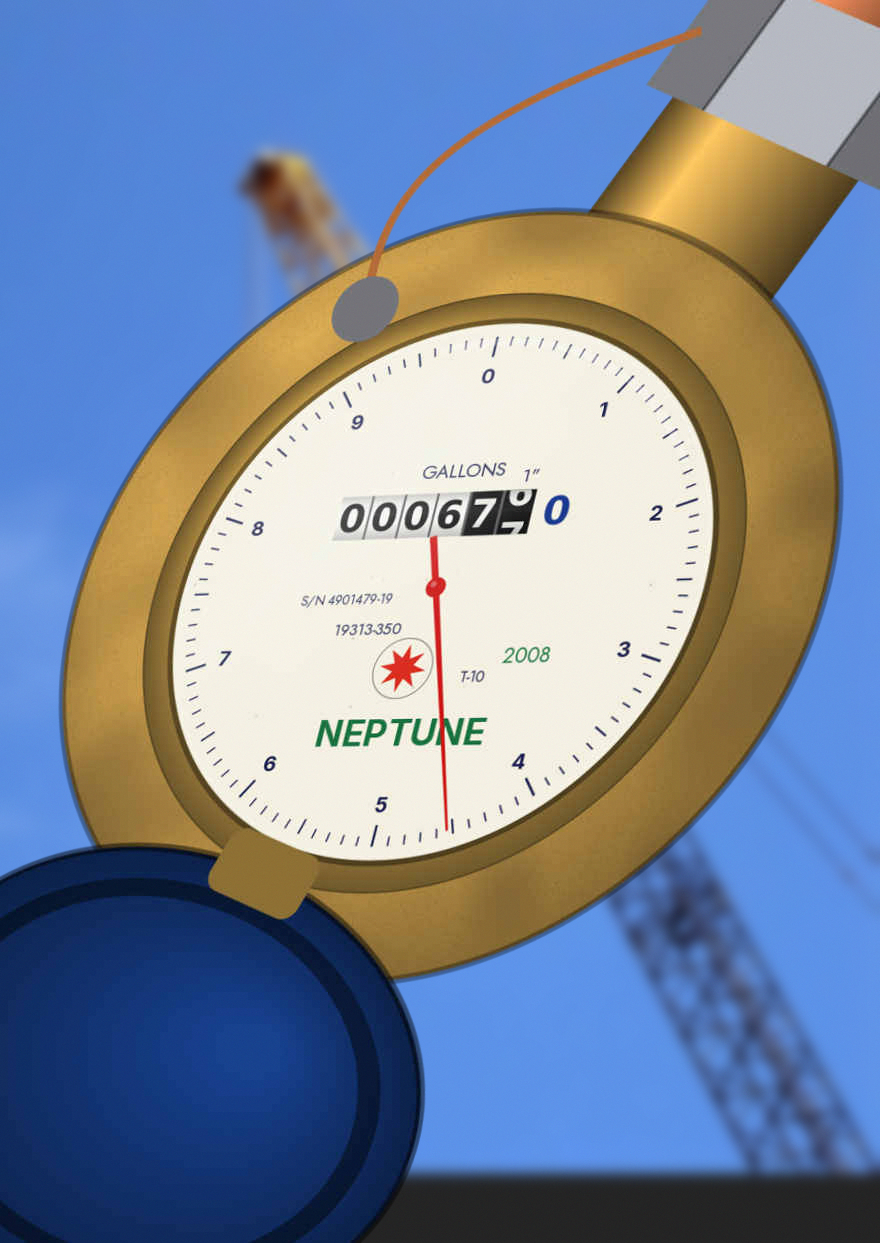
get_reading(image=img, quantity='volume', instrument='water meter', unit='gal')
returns 6764.5 gal
